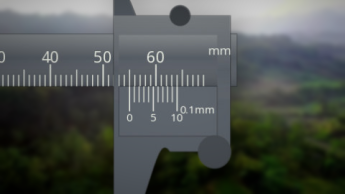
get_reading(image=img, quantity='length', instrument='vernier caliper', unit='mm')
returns 55.0 mm
